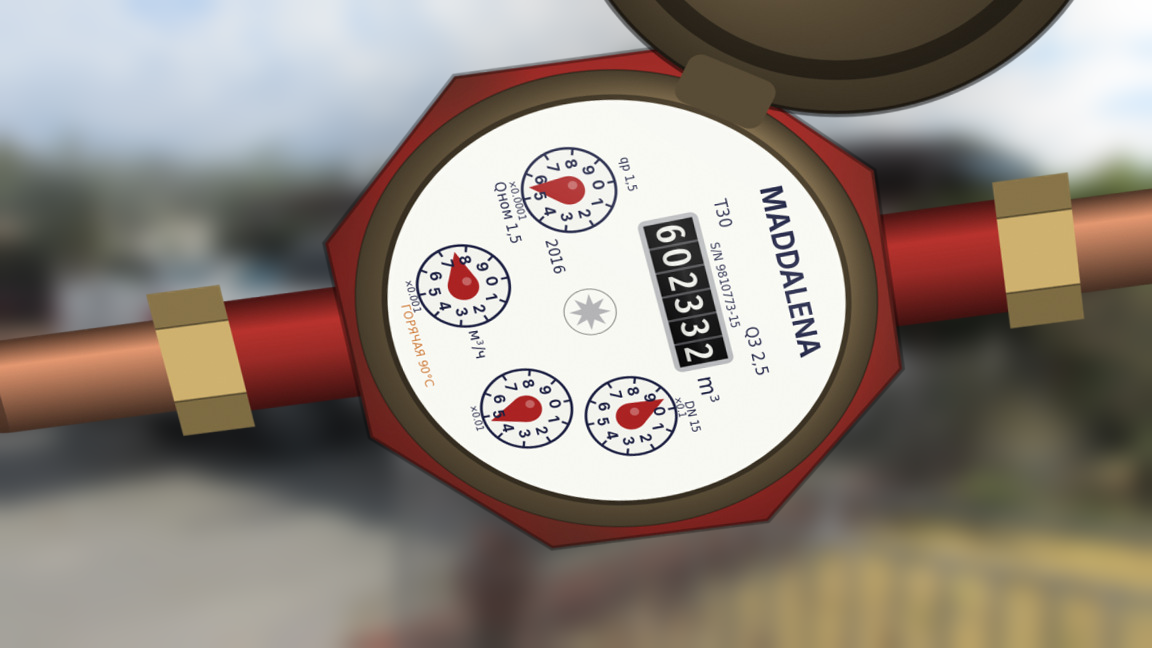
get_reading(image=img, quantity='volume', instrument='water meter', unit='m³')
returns 602331.9475 m³
